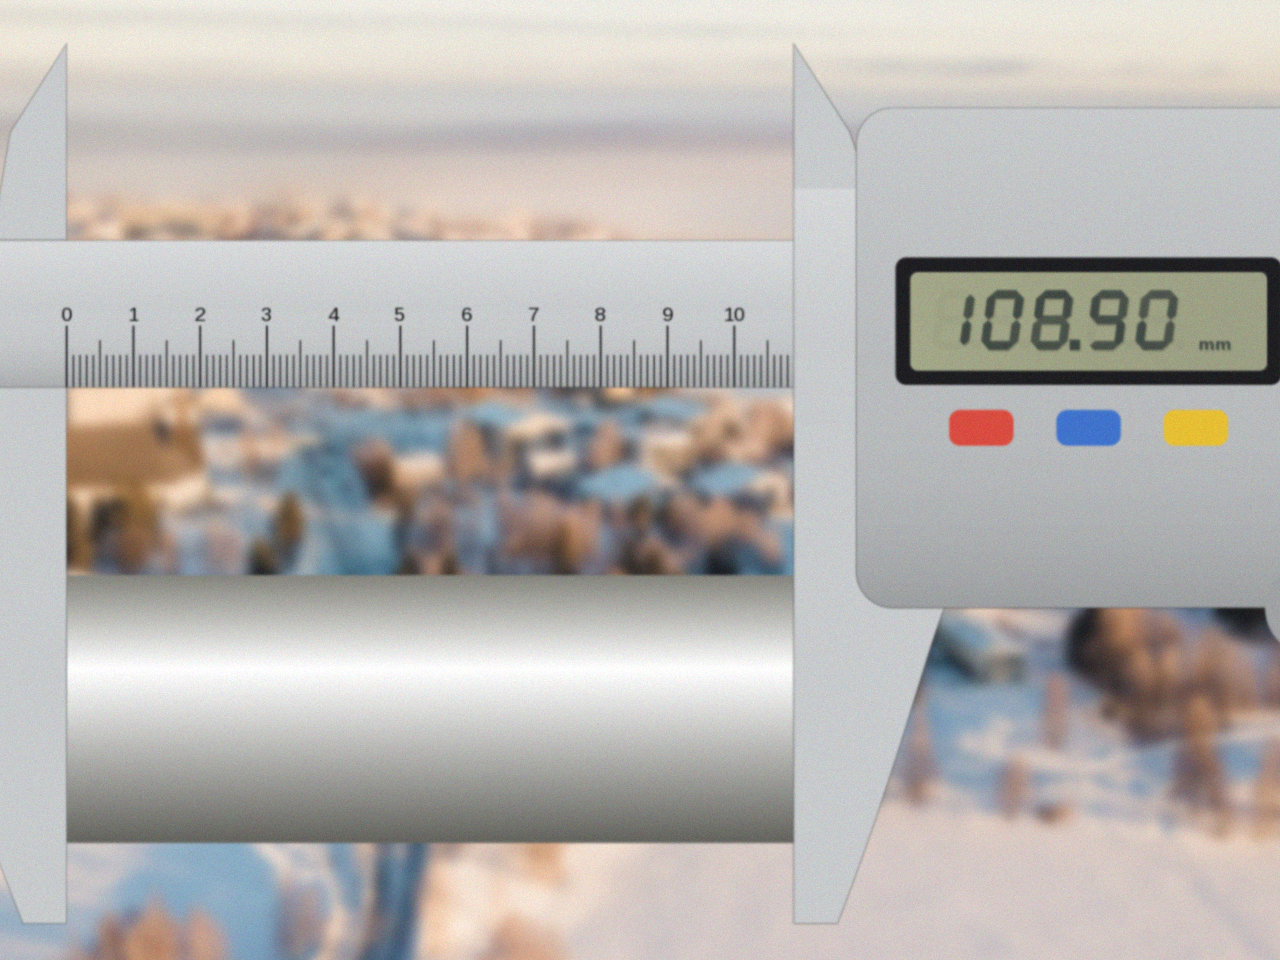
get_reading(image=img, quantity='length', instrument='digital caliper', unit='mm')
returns 108.90 mm
